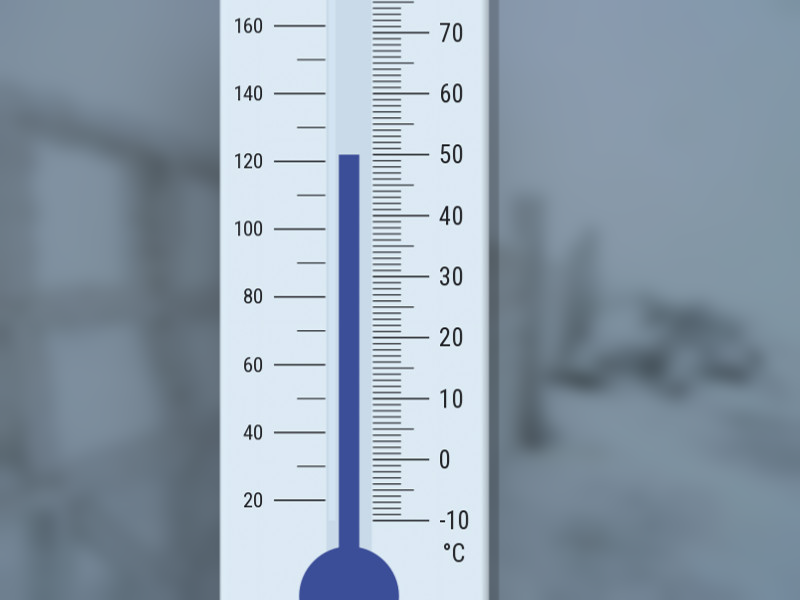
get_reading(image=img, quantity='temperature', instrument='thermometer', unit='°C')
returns 50 °C
